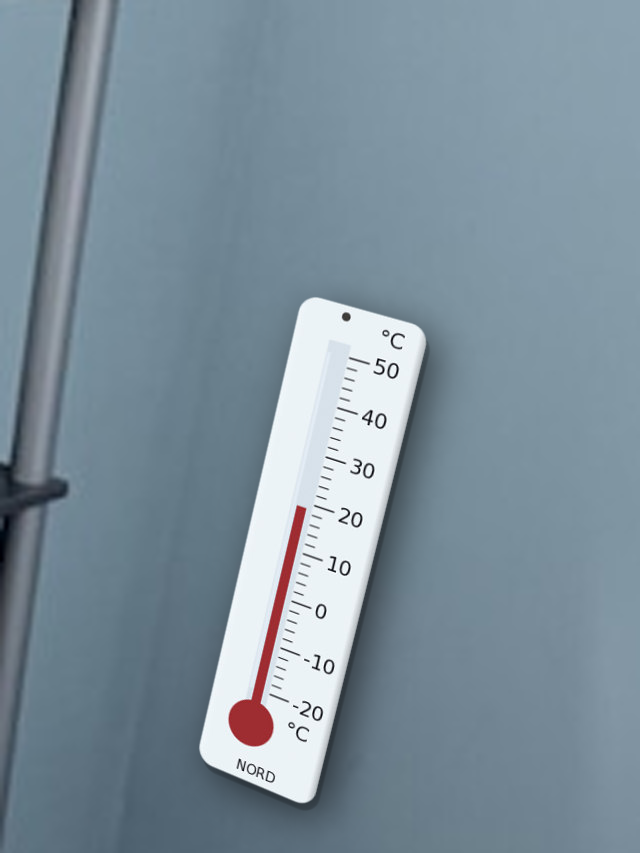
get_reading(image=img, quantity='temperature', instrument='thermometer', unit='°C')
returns 19 °C
